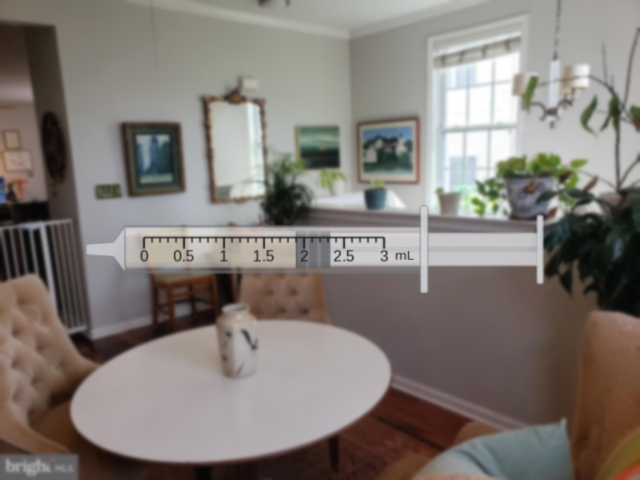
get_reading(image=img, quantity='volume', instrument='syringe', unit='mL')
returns 1.9 mL
